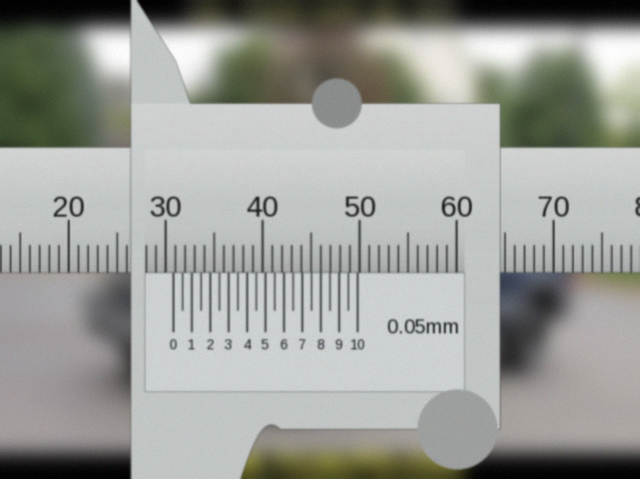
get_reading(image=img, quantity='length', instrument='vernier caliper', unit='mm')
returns 30.8 mm
